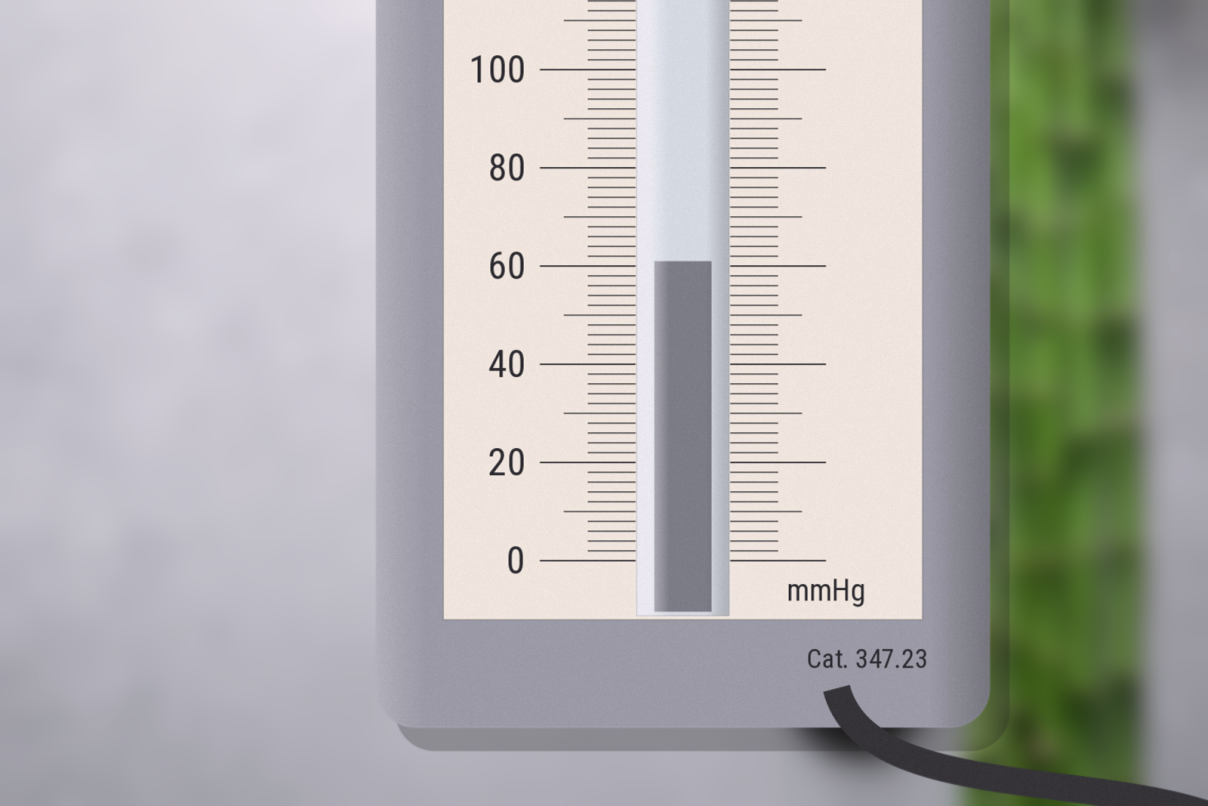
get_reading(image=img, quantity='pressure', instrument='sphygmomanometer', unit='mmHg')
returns 61 mmHg
